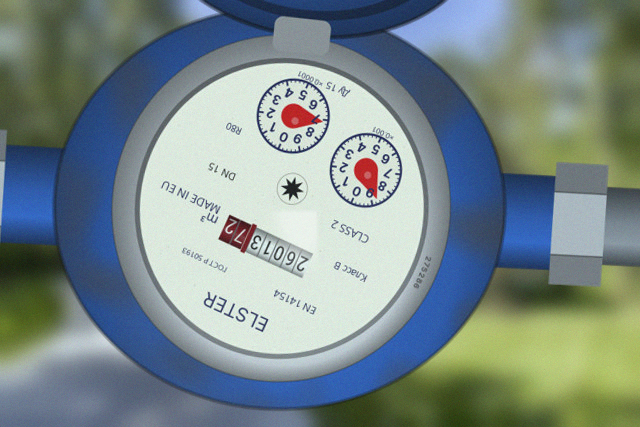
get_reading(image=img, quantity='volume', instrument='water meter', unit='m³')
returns 26013.7187 m³
